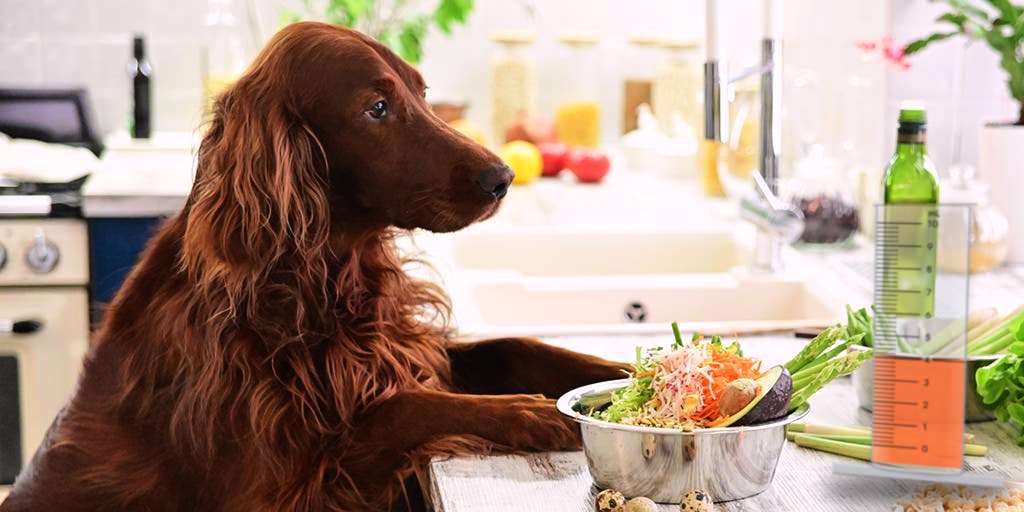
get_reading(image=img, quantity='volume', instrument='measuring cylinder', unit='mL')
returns 4 mL
